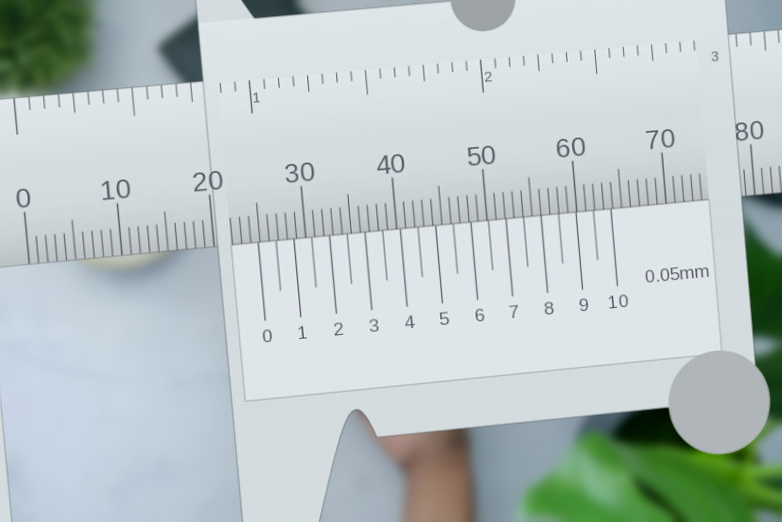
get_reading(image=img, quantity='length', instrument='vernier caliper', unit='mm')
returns 24.8 mm
